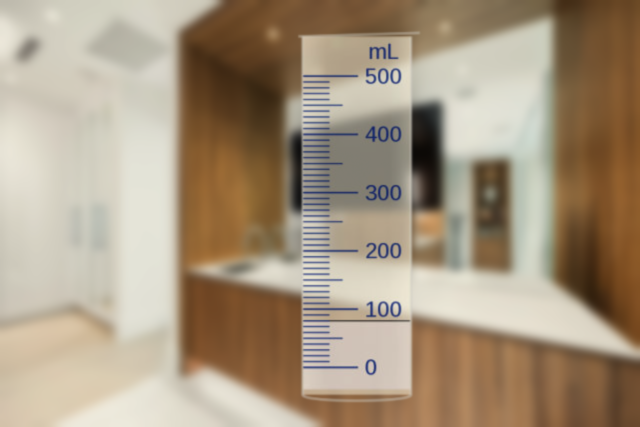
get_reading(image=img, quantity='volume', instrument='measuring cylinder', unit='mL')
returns 80 mL
